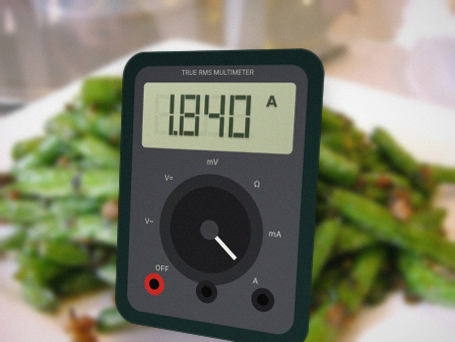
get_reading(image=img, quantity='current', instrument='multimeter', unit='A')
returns 1.840 A
